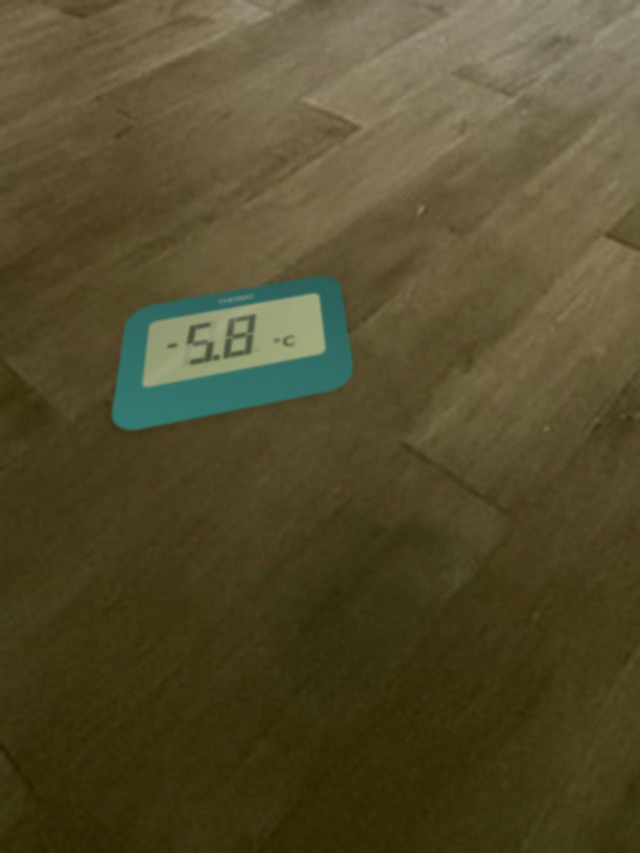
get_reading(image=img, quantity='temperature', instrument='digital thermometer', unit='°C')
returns -5.8 °C
